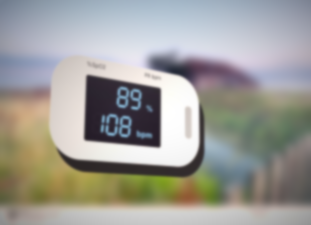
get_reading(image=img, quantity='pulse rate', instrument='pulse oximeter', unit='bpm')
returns 108 bpm
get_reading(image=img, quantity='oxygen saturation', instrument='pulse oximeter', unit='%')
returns 89 %
